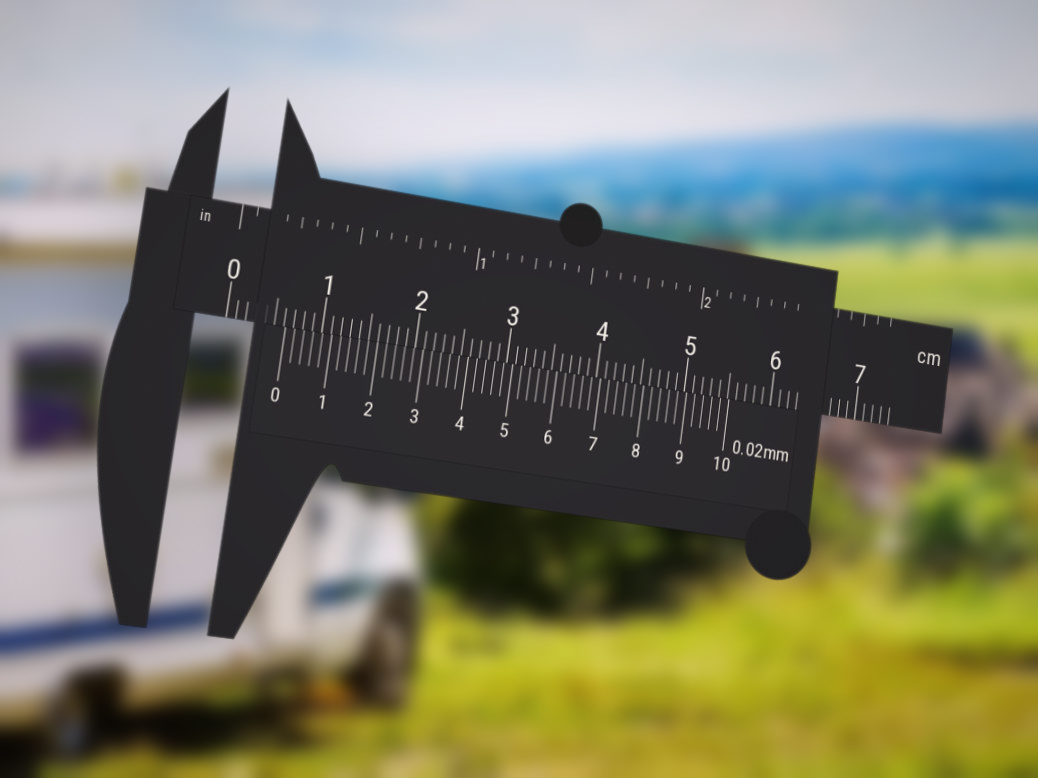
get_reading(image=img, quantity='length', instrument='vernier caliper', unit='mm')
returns 6.2 mm
